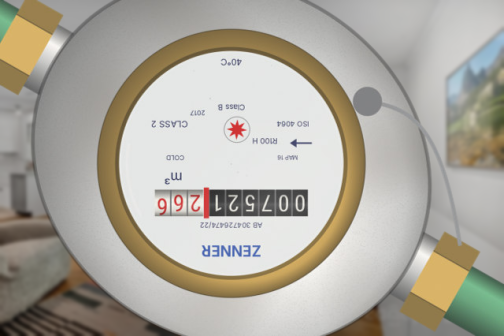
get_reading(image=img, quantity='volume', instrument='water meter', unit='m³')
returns 7521.266 m³
